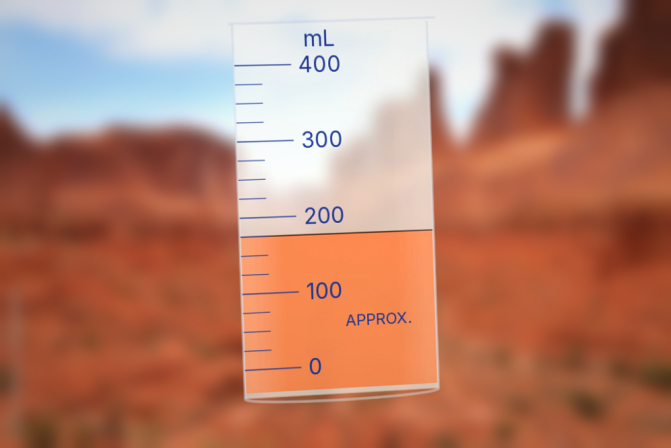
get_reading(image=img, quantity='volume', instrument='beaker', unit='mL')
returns 175 mL
